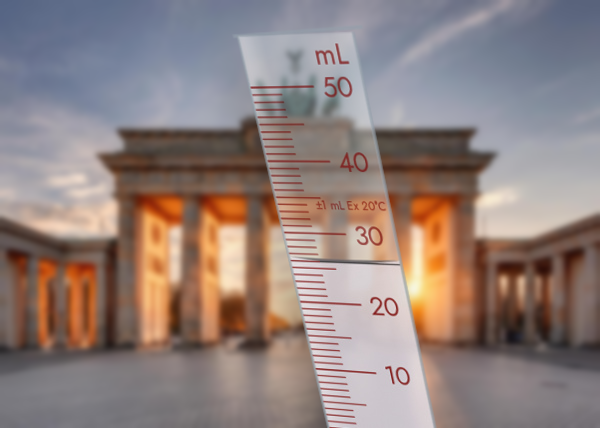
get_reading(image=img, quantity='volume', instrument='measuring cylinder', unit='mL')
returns 26 mL
